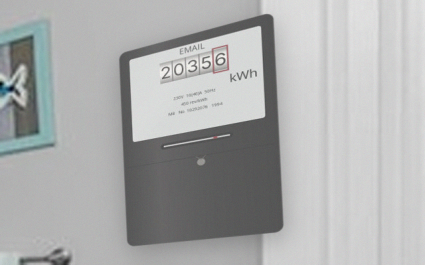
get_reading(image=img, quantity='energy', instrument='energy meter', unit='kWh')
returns 2035.6 kWh
